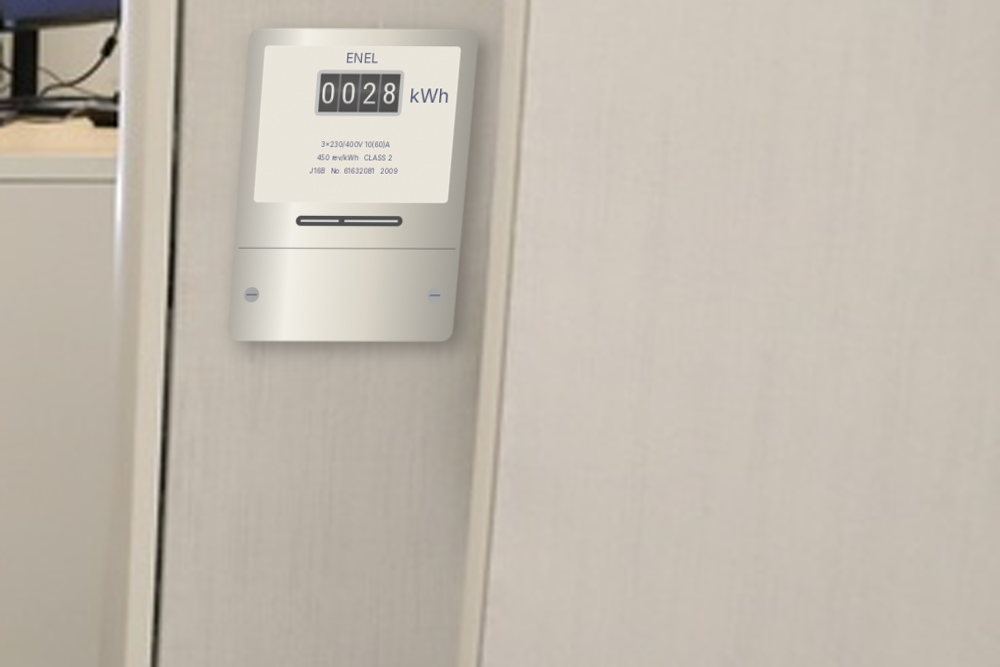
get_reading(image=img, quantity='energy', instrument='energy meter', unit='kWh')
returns 28 kWh
